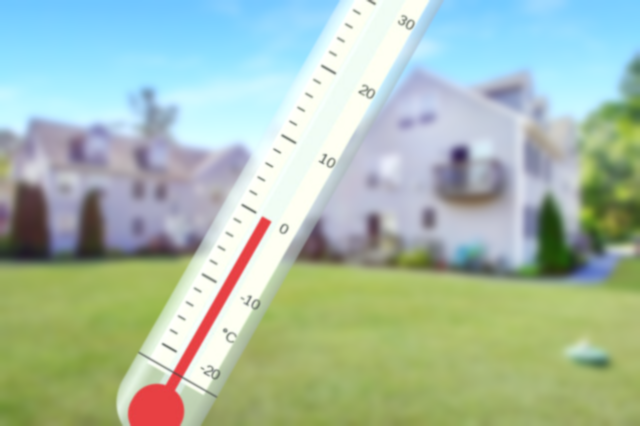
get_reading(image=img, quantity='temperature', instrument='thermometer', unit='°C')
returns 0 °C
